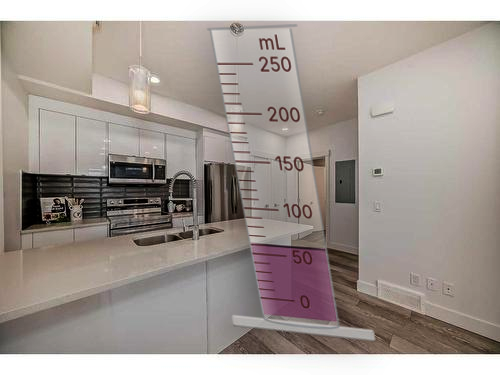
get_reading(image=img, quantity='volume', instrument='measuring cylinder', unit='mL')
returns 60 mL
